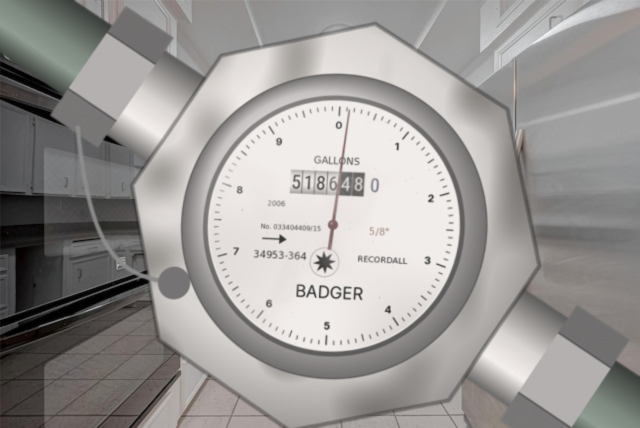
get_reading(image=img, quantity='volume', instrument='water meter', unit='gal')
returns 5186480.1 gal
